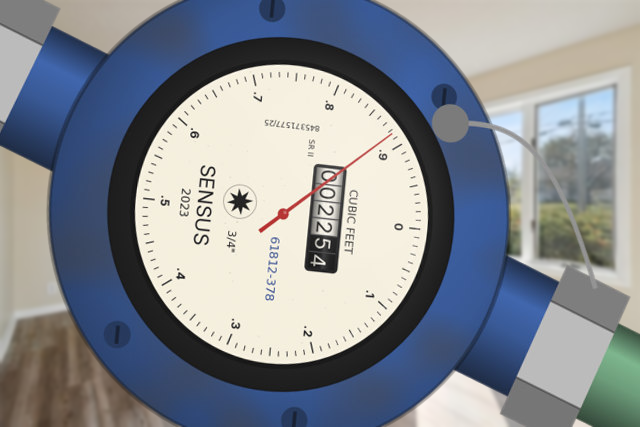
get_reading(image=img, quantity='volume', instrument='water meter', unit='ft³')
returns 2253.88 ft³
